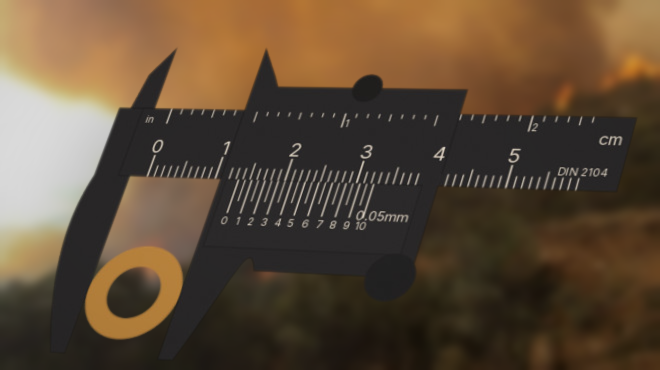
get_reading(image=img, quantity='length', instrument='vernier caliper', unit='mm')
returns 13.4 mm
